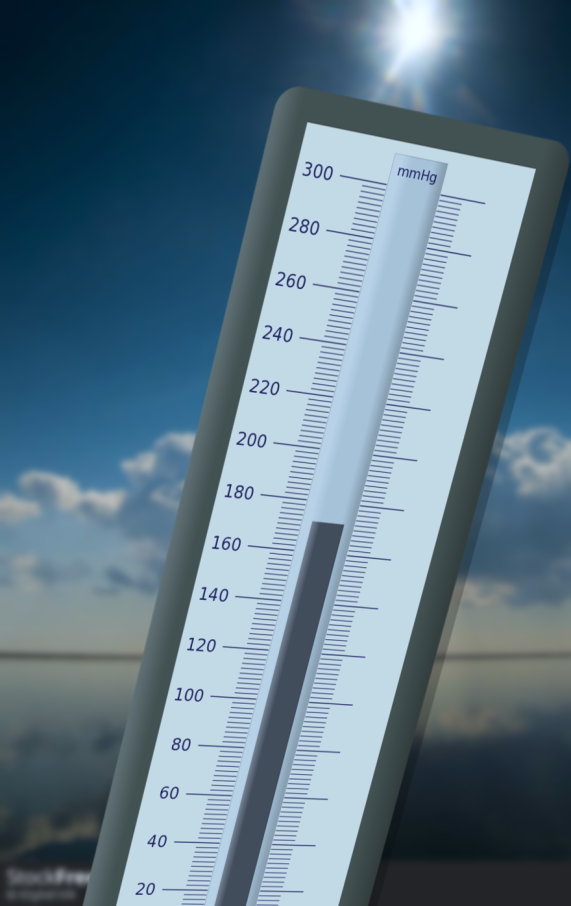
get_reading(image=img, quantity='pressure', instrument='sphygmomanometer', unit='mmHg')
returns 172 mmHg
